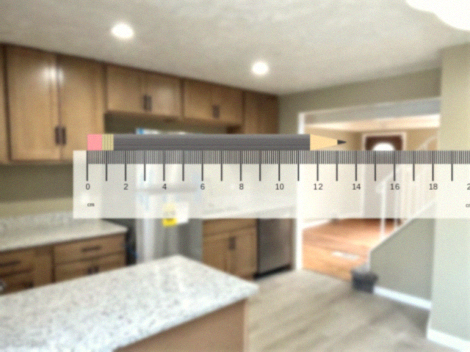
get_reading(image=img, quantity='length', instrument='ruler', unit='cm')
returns 13.5 cm
